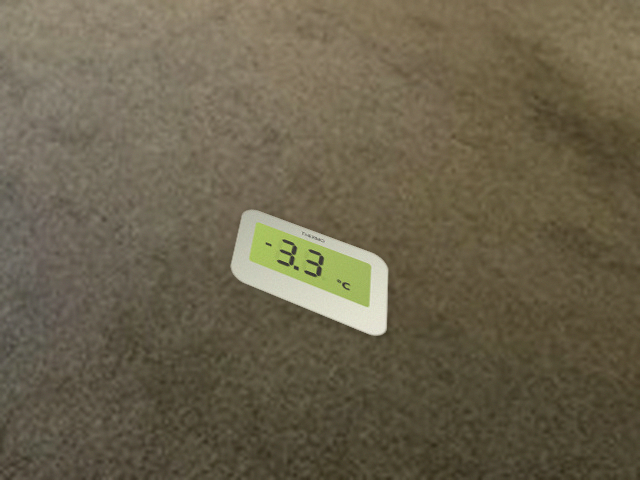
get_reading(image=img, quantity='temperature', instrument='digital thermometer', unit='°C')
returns -3.3 °C
